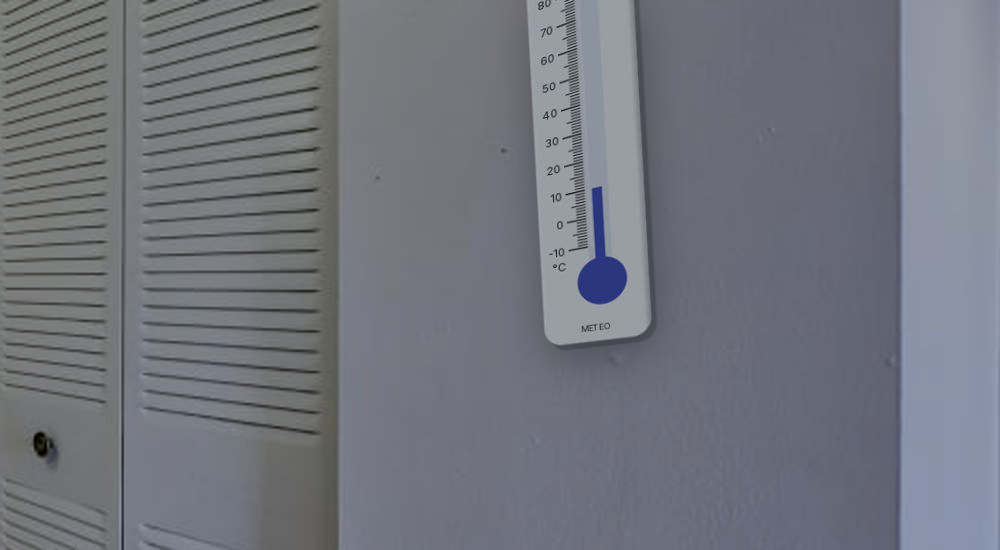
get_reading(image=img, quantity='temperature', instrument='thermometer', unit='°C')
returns 10 °C
